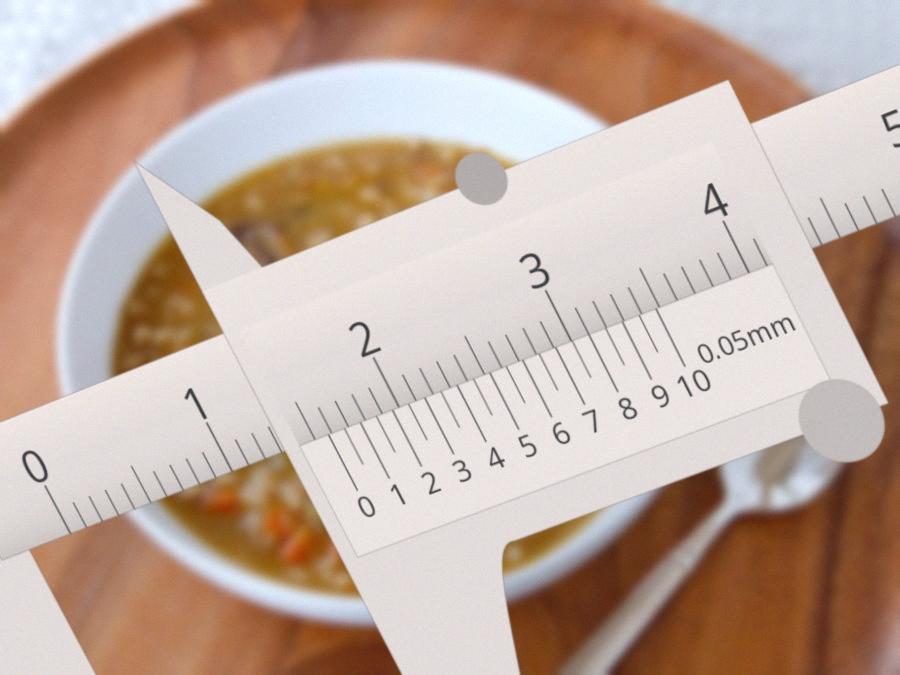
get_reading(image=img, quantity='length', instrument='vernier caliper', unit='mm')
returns 15.8 mm
